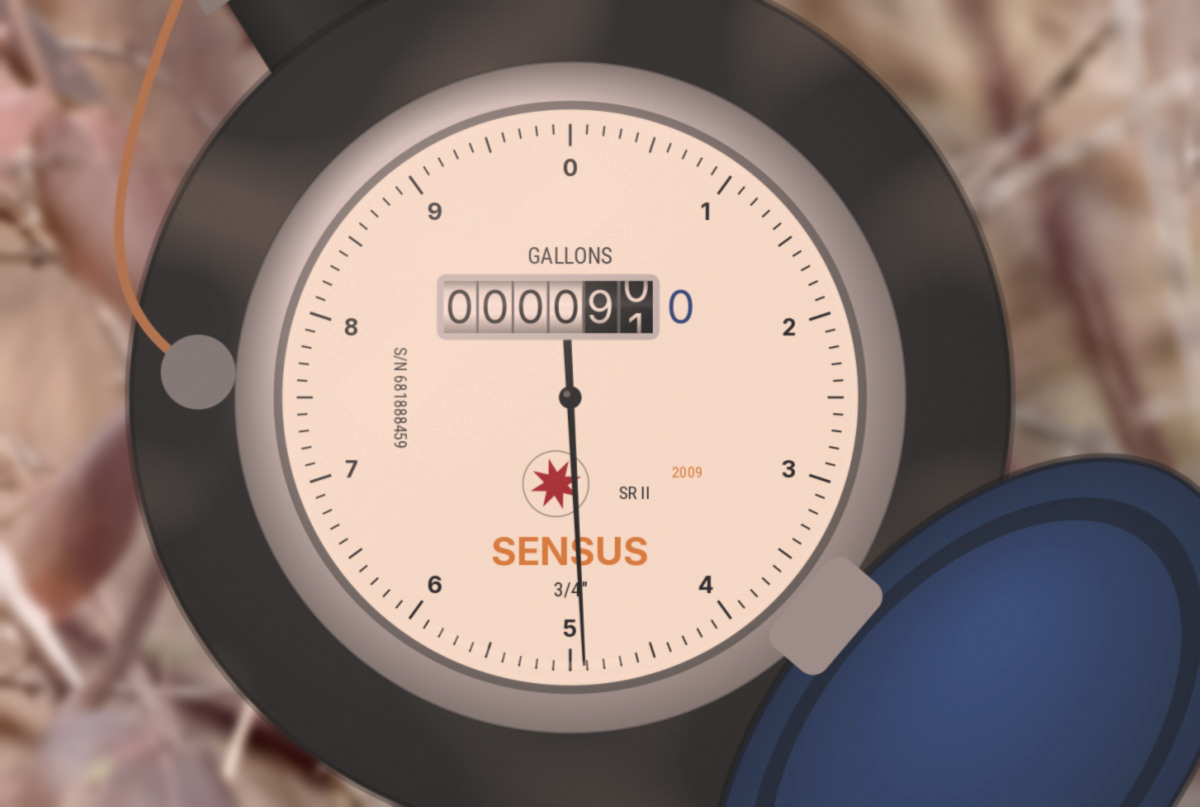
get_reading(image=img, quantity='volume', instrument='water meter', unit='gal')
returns 904.9 gal
